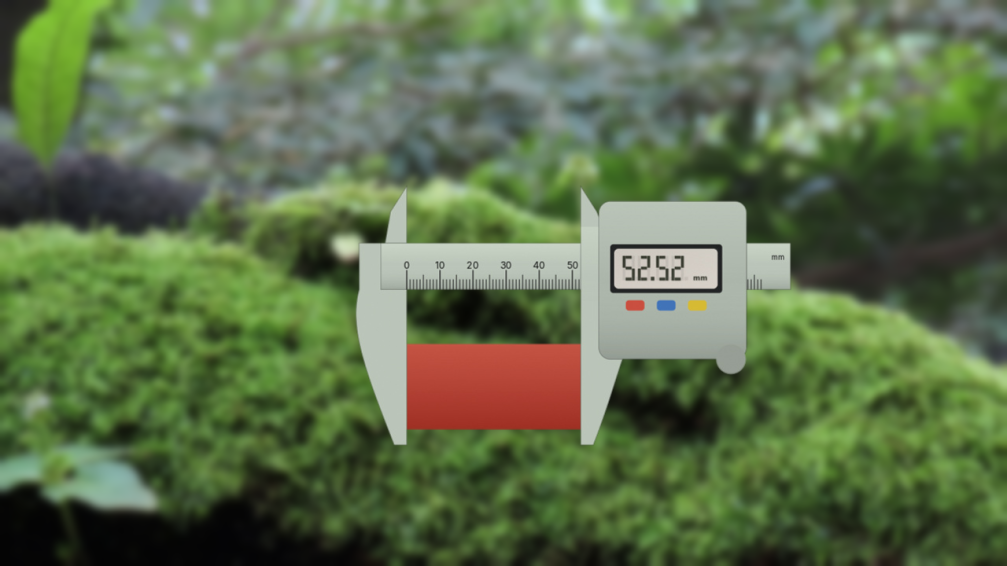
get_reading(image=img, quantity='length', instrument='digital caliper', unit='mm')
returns 52.52 mm
